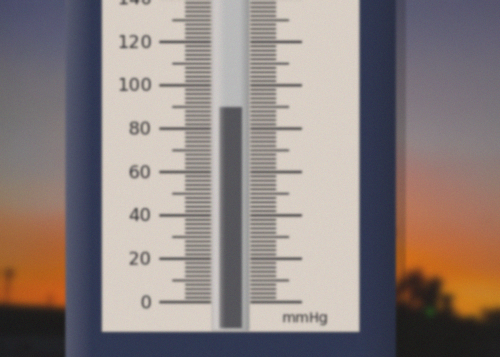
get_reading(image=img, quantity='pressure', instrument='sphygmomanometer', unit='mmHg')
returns 90 mmHg
